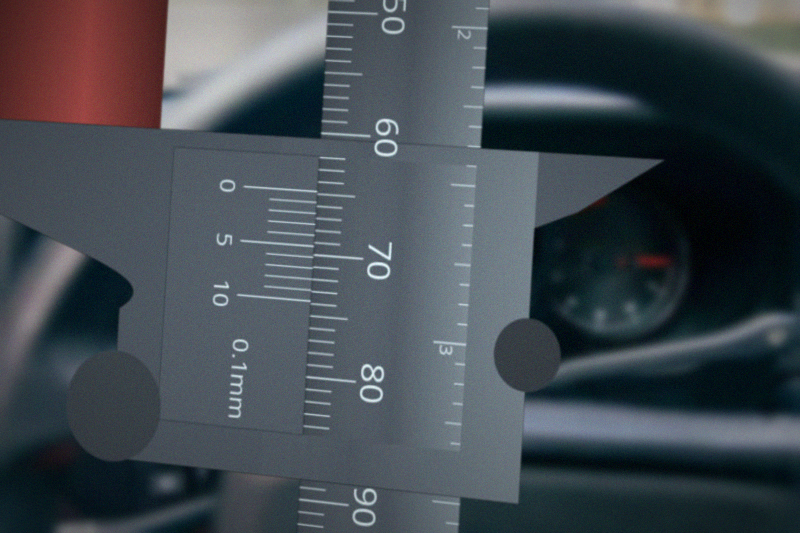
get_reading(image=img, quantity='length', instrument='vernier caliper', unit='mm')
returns 64.8 mm
